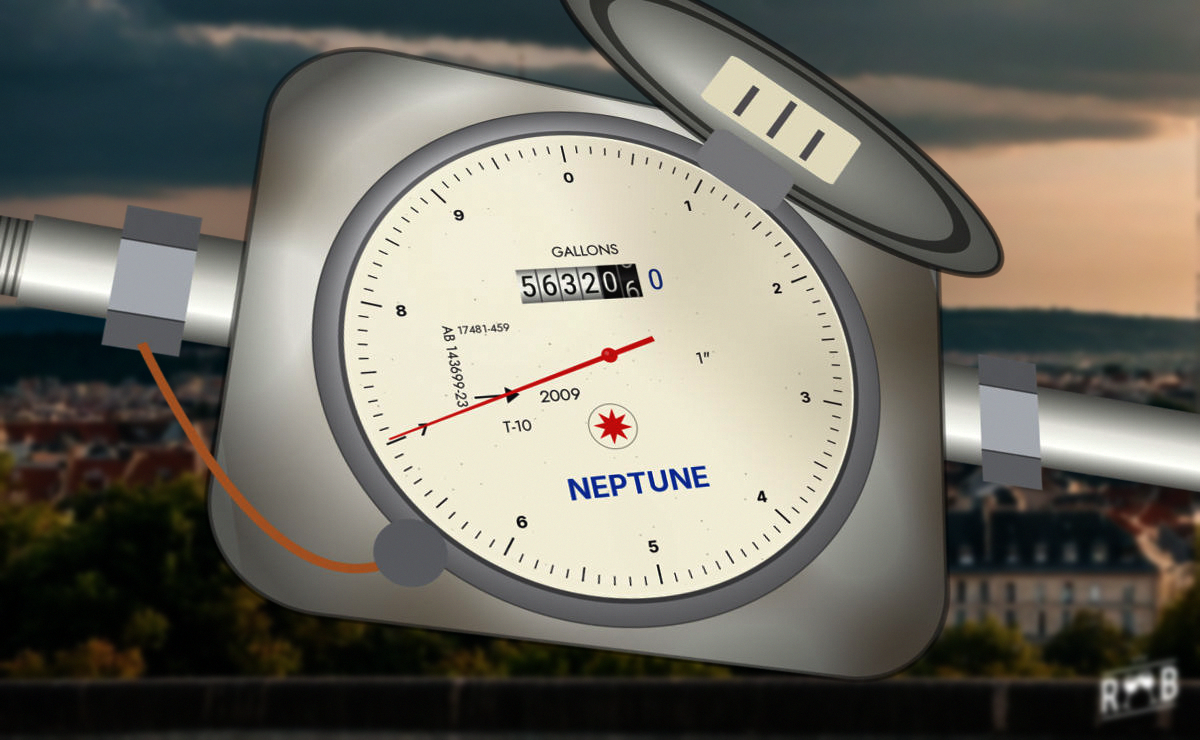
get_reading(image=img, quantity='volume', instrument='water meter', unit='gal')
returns 5632057.0 gal
